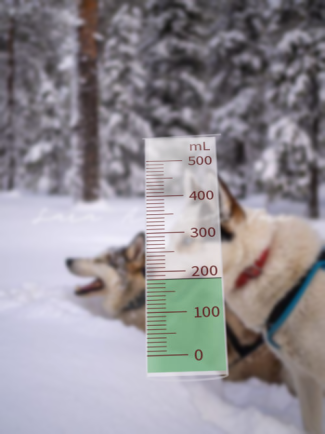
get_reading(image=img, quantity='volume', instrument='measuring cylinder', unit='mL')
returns 180 mL
